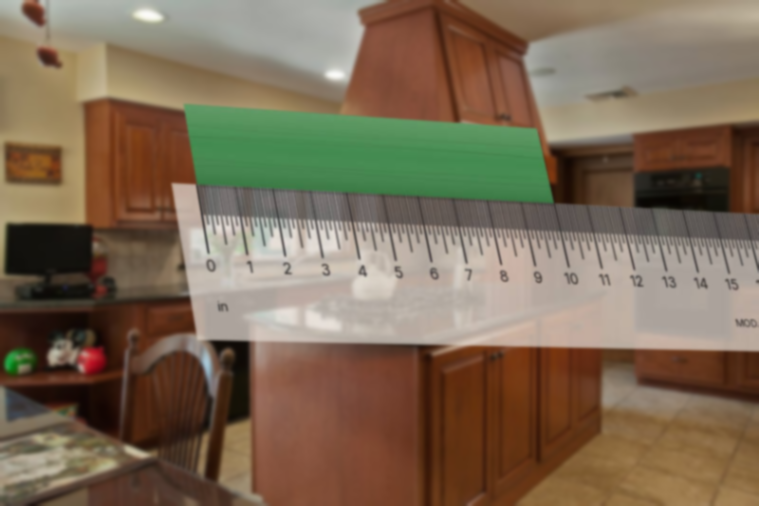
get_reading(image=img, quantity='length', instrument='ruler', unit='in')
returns 10 in
